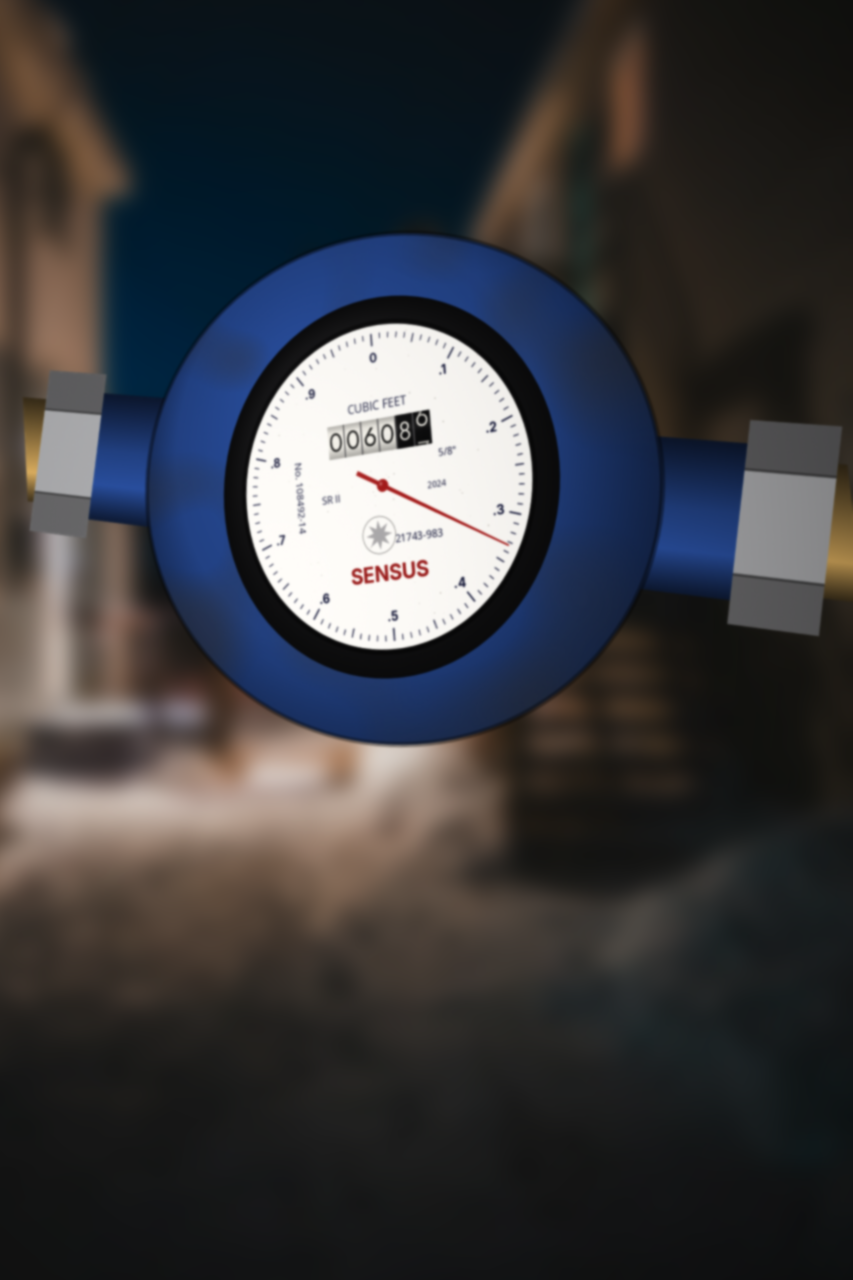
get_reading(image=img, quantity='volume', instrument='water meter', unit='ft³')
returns 6086.33 ft³
